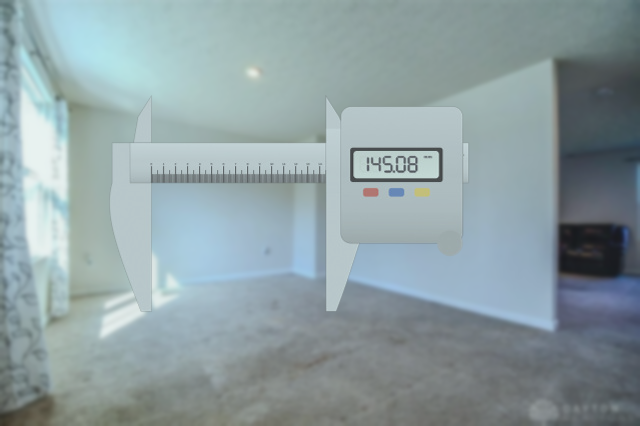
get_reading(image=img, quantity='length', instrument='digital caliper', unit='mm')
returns 145.08 mm
